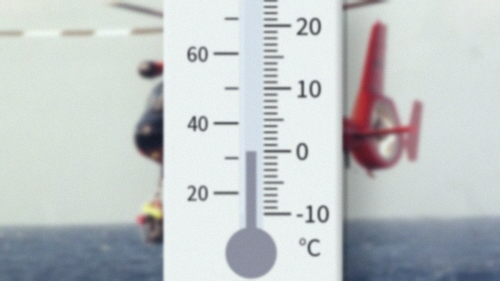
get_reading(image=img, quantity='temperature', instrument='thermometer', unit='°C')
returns 0 °C
